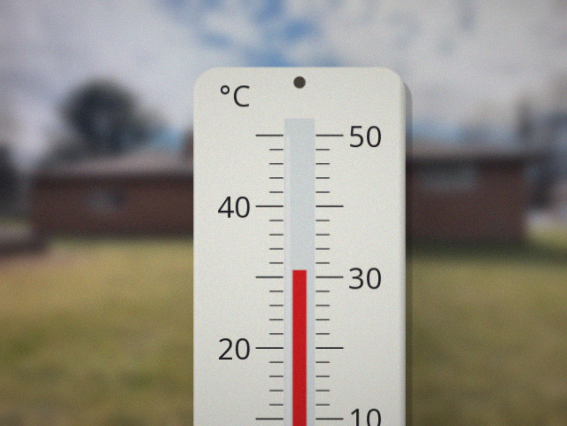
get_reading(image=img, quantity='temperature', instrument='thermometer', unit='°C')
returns 31 °C
